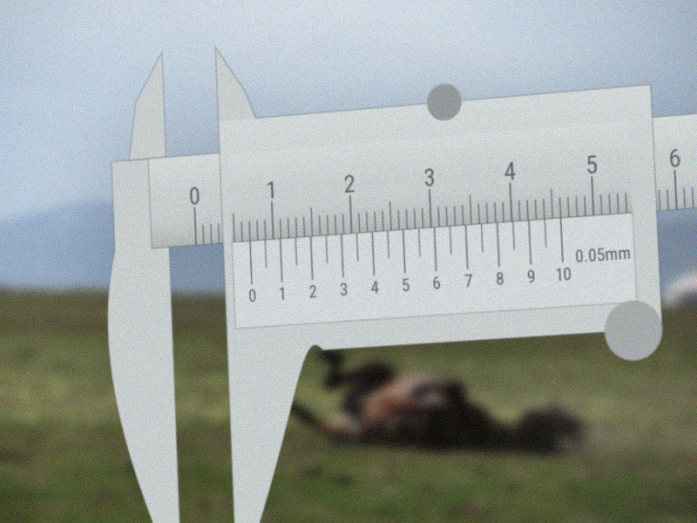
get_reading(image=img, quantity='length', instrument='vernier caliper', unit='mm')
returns 7.0 mm
